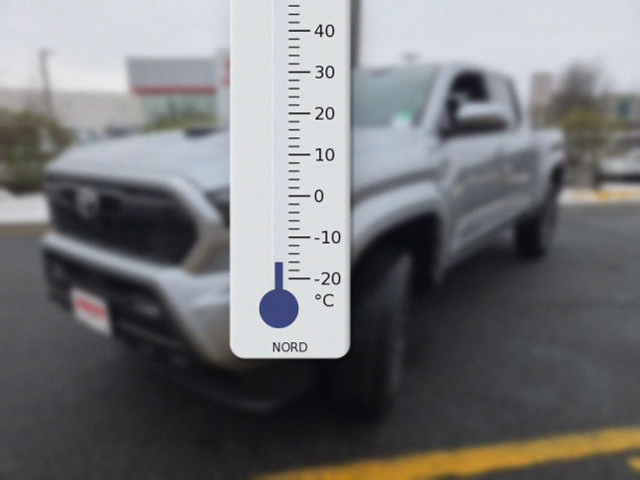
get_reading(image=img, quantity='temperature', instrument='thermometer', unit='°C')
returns -16 °C
